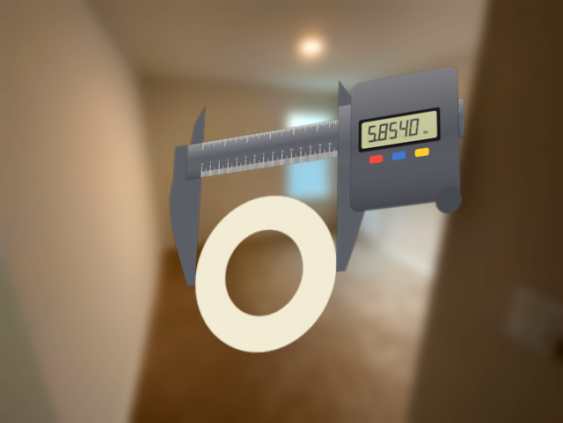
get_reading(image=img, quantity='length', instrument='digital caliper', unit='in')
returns 5.8540 in
